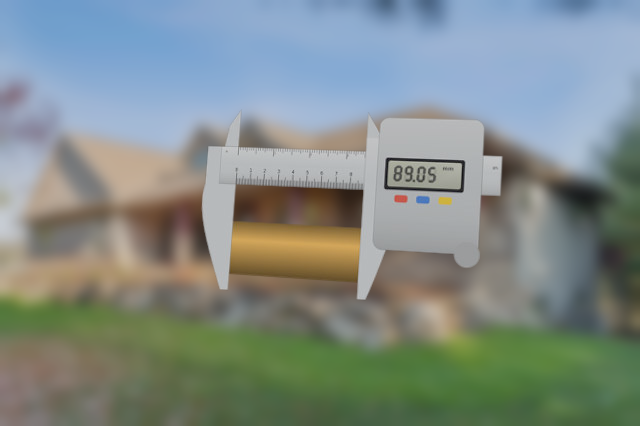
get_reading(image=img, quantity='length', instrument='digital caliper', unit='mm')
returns 89.05 mm
